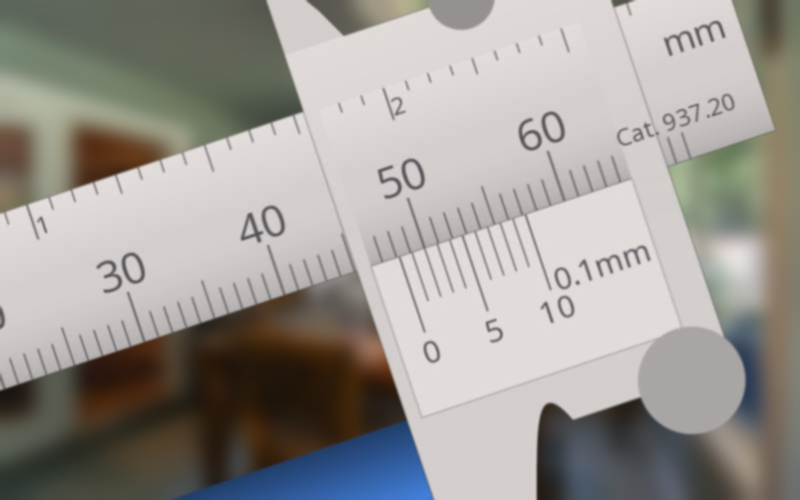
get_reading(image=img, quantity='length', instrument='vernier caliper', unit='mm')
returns 48.2 mm
